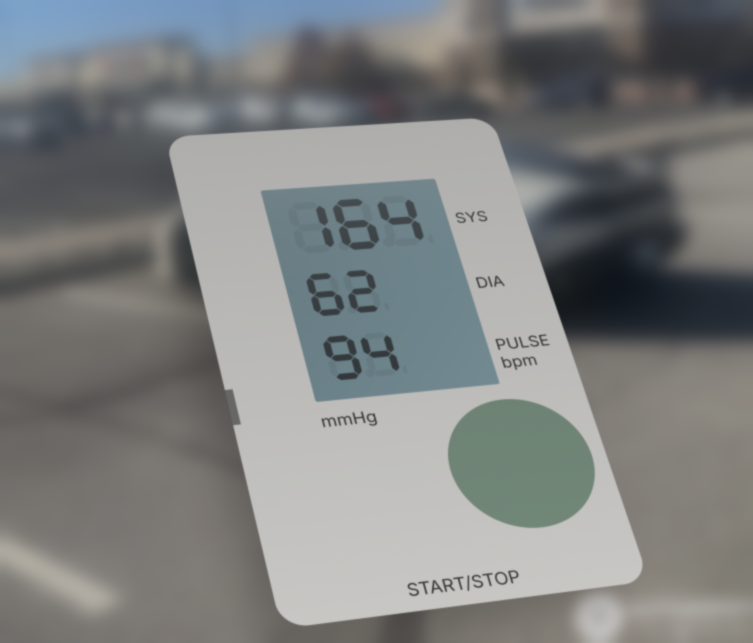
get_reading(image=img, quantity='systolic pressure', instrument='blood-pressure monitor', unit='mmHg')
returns 164 mmHg
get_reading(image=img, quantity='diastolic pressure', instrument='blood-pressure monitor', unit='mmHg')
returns 62 mmHg
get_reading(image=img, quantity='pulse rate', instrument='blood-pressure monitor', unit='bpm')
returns 94 bpm
